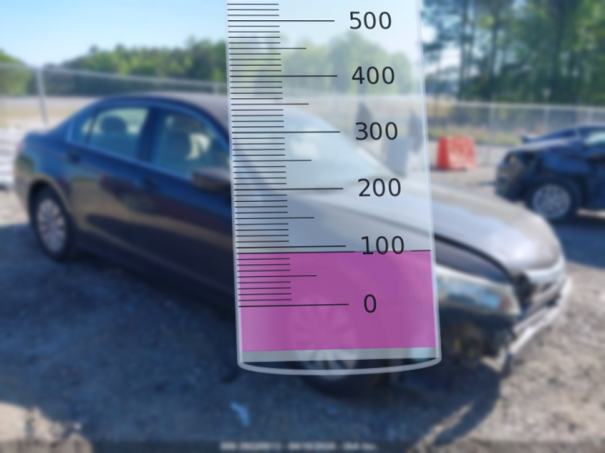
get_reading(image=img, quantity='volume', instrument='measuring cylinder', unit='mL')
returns 90 mL
